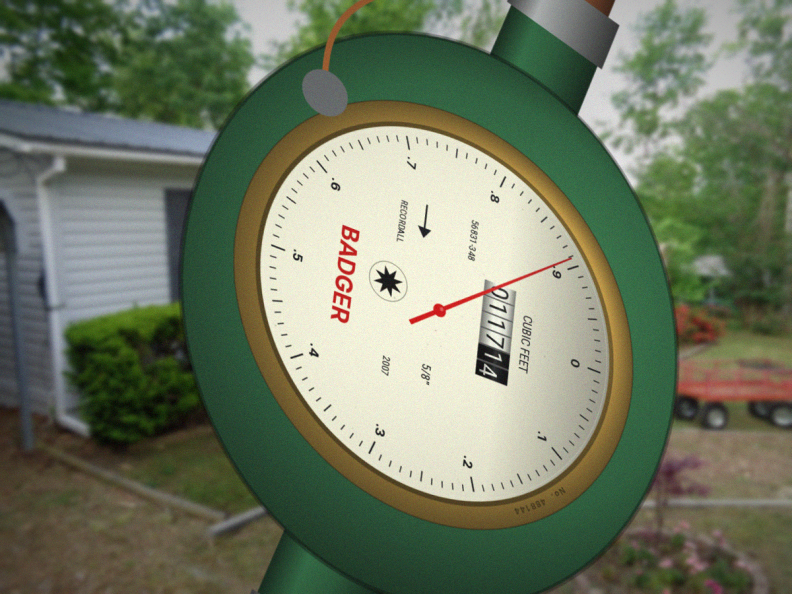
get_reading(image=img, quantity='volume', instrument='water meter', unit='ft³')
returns 11713.89 ft³
